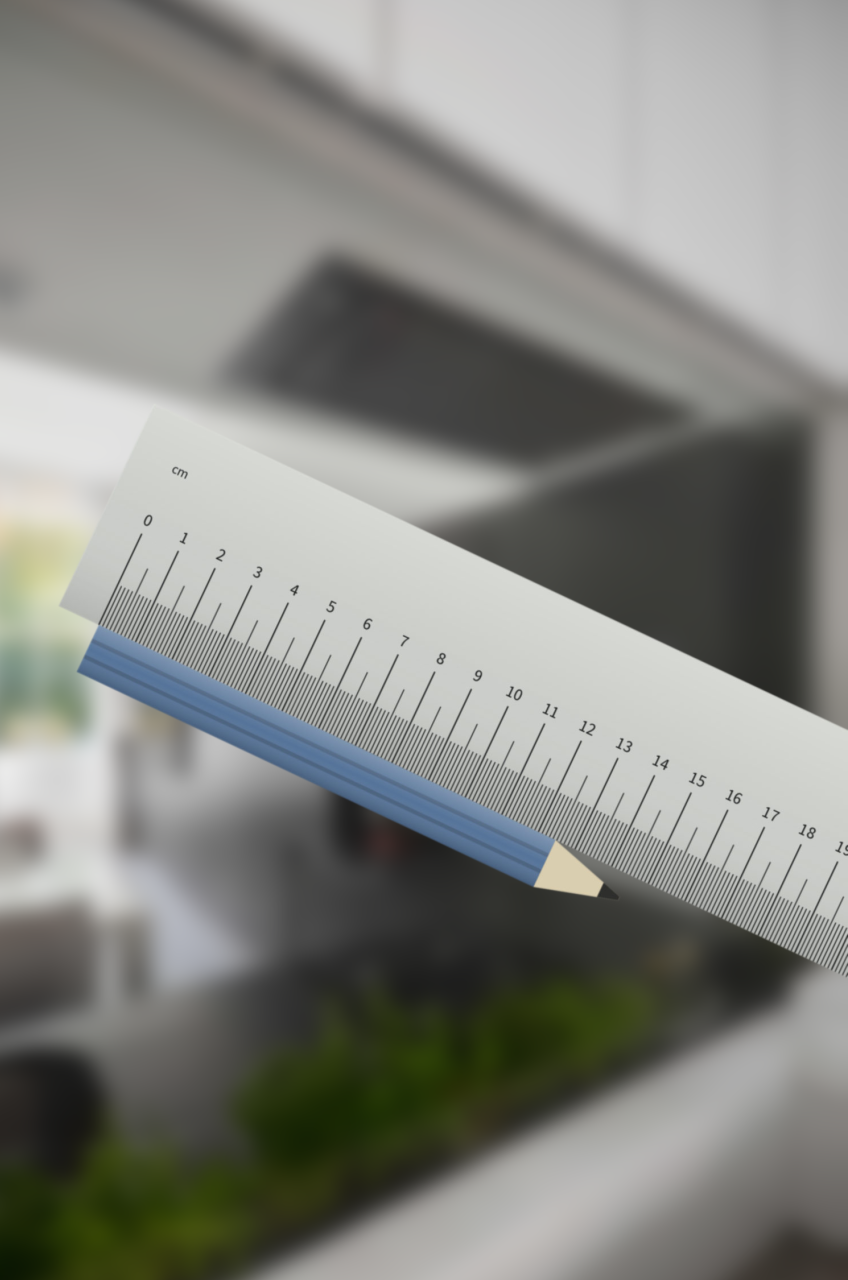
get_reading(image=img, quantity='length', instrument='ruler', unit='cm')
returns 14.5 cm
